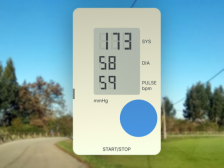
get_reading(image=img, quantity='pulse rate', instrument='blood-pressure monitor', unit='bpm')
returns 59 bpm
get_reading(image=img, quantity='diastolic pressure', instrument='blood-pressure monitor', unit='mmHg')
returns 58 mmHg
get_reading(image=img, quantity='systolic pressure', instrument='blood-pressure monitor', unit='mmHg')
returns 173 mmHg
